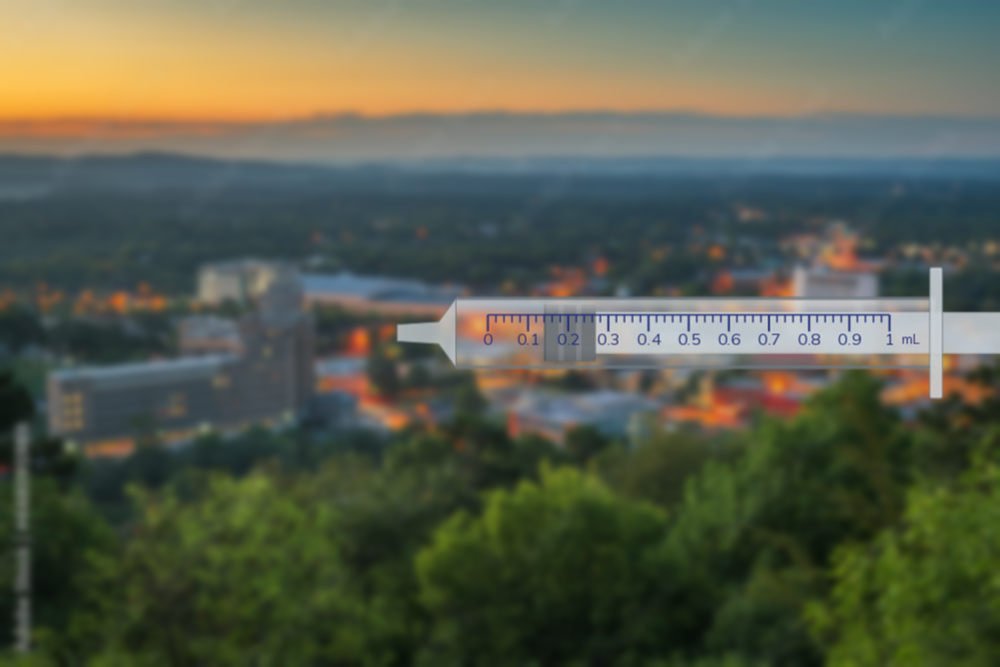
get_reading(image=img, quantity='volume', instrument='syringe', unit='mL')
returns 0.14 mL
